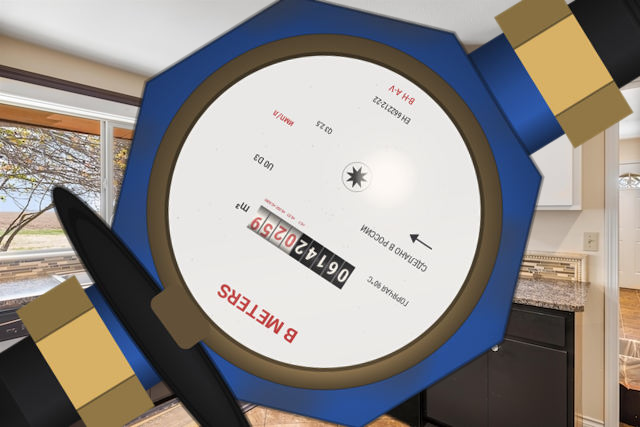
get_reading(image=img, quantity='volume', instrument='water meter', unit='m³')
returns 6142.0259 m³
